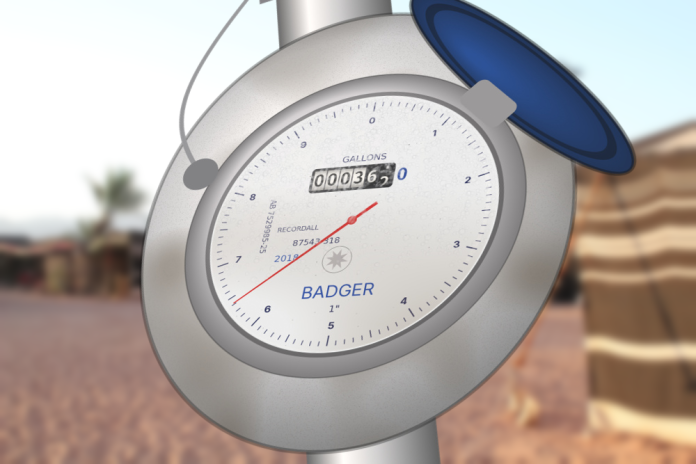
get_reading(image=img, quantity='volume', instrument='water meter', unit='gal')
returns 3616.4 gal
